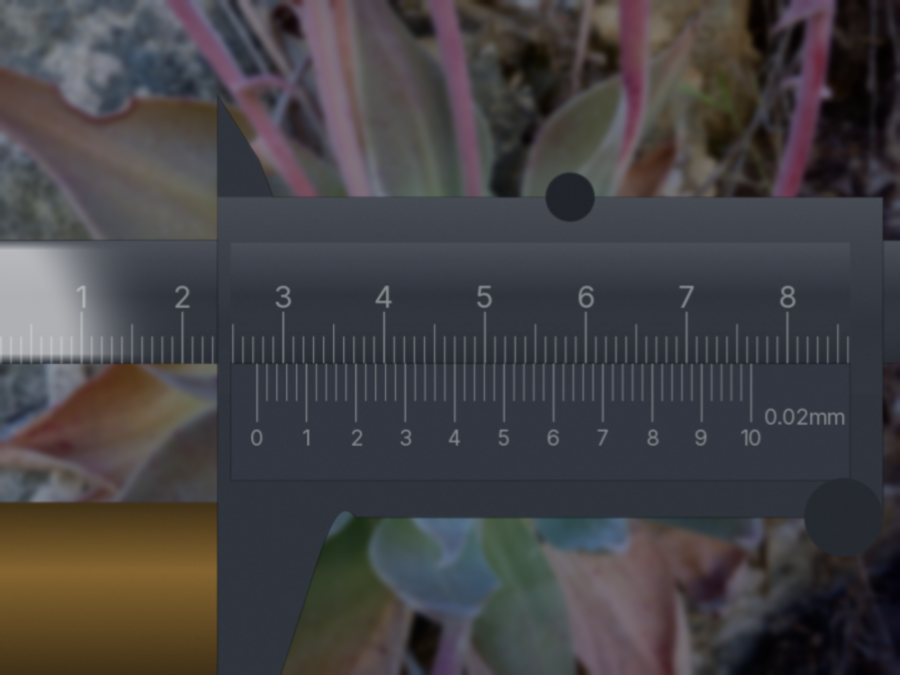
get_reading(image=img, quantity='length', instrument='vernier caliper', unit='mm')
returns 27.4 mm
